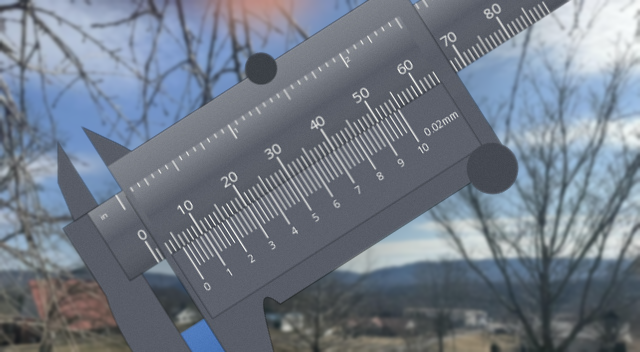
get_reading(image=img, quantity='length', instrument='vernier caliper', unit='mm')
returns 5.5 mm
